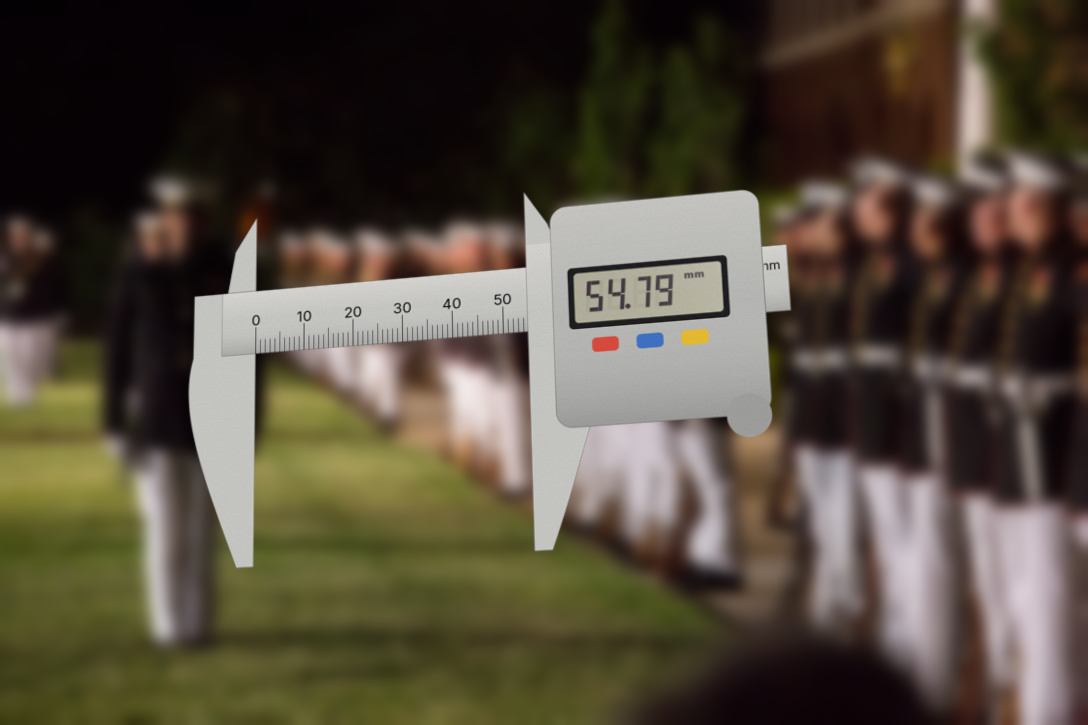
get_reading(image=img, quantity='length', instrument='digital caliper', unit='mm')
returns 54.79 mm
